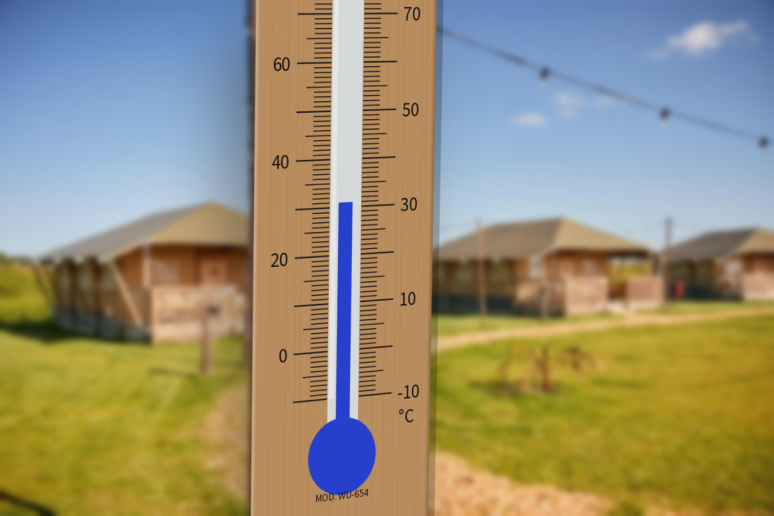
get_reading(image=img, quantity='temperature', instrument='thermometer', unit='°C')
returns 31 °C
